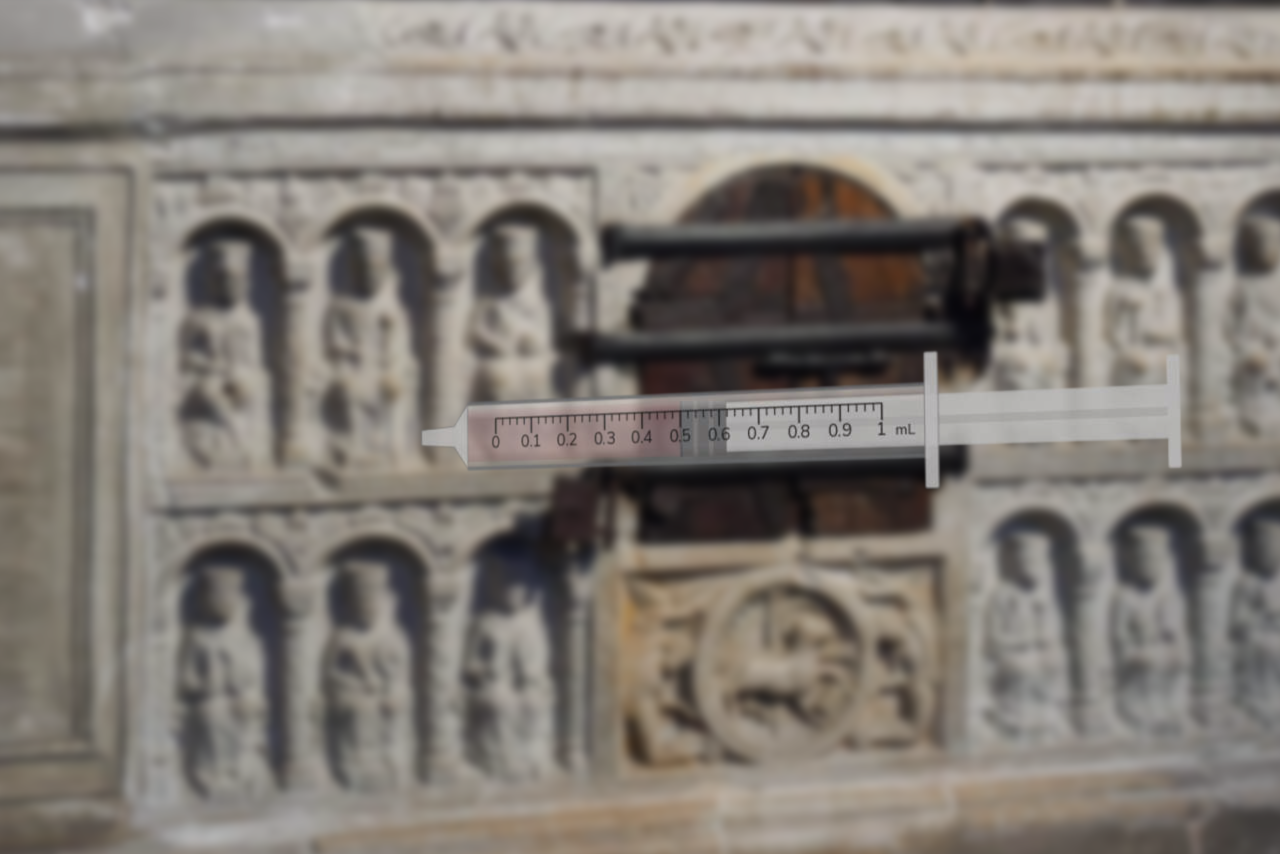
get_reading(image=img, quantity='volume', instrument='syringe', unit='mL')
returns 0.5 mL
